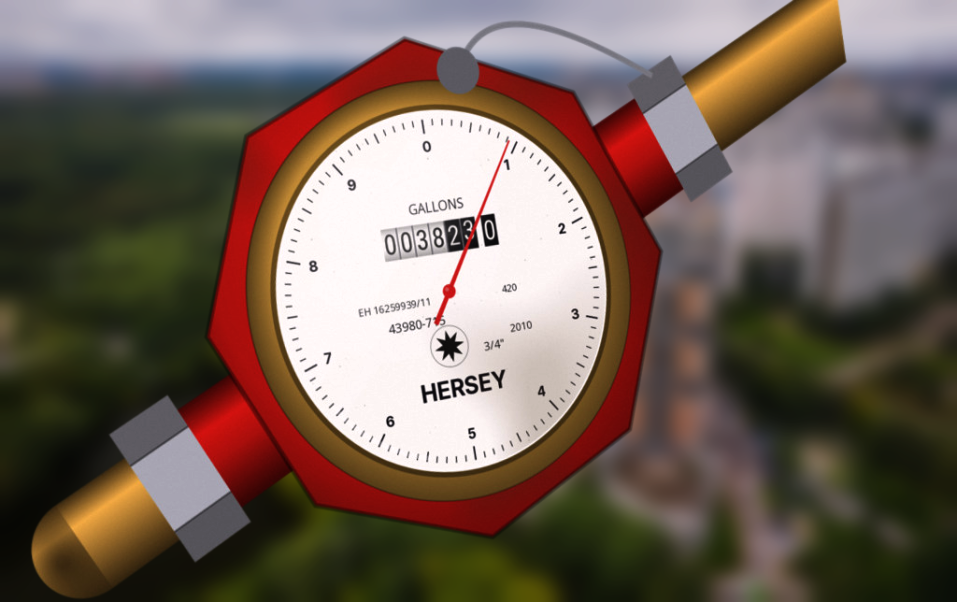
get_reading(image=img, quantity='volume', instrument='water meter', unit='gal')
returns 38230.9 gal
